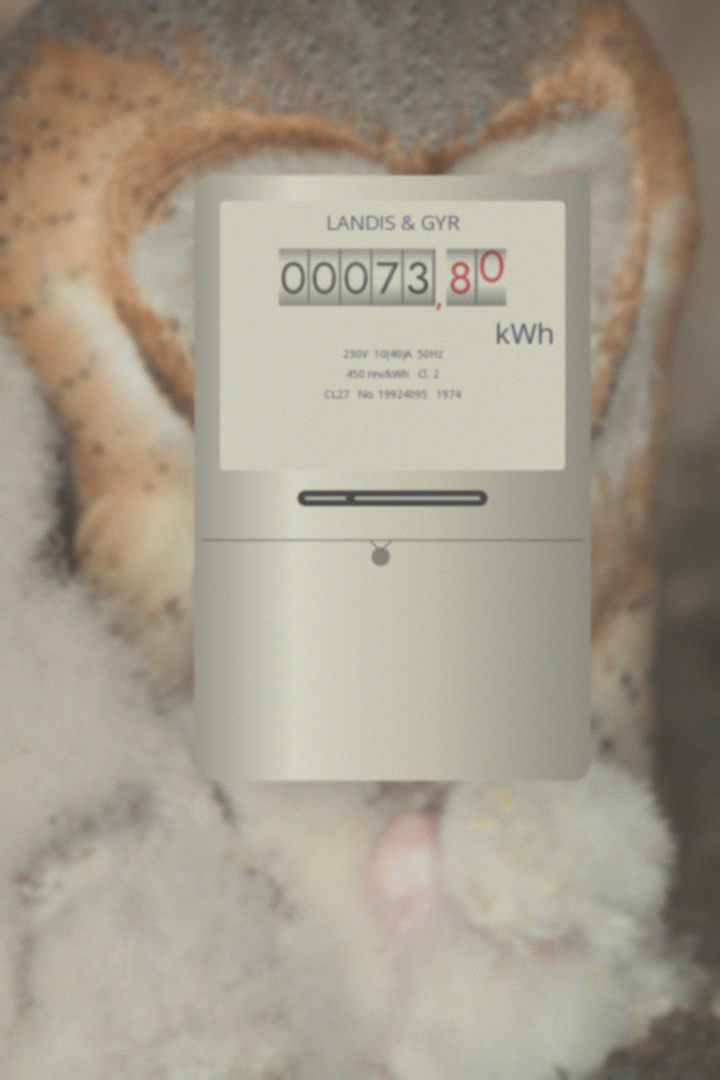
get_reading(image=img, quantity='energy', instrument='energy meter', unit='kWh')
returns 73.80 kWh
